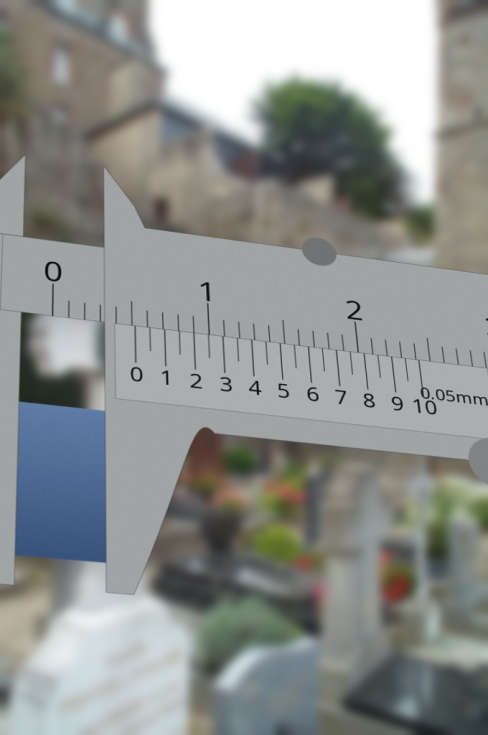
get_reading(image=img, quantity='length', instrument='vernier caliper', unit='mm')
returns 5.2 mm
